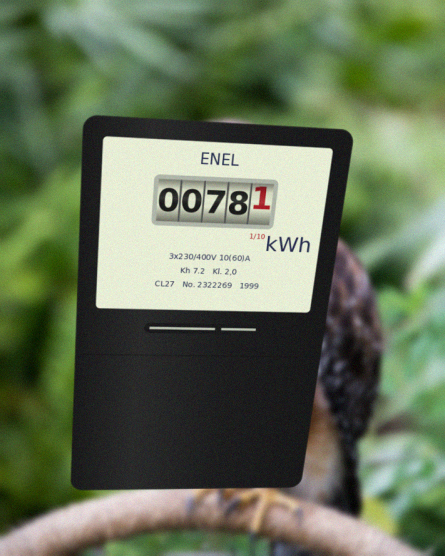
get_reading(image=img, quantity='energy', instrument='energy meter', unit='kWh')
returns 78.1 kWh
